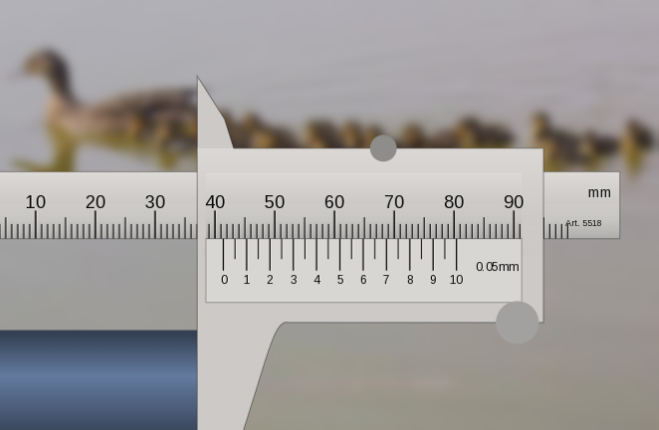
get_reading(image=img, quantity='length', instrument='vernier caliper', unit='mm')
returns 41.4 mm
